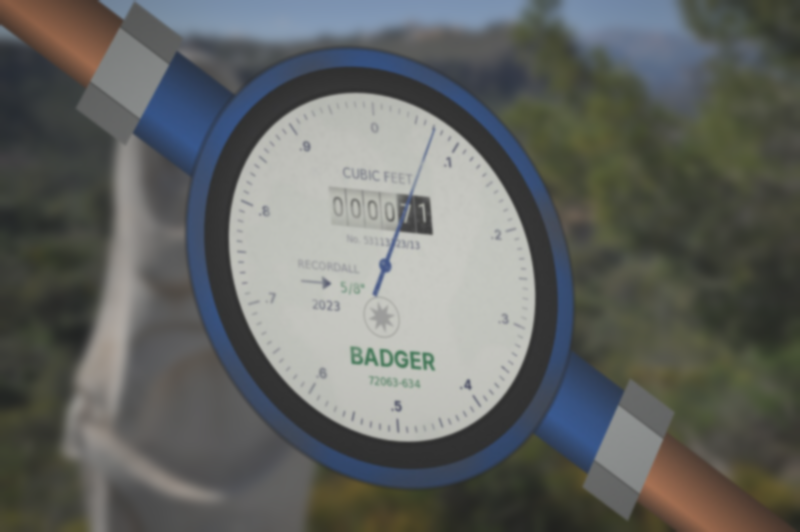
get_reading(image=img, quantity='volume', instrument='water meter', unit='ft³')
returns 71.07 ft³
